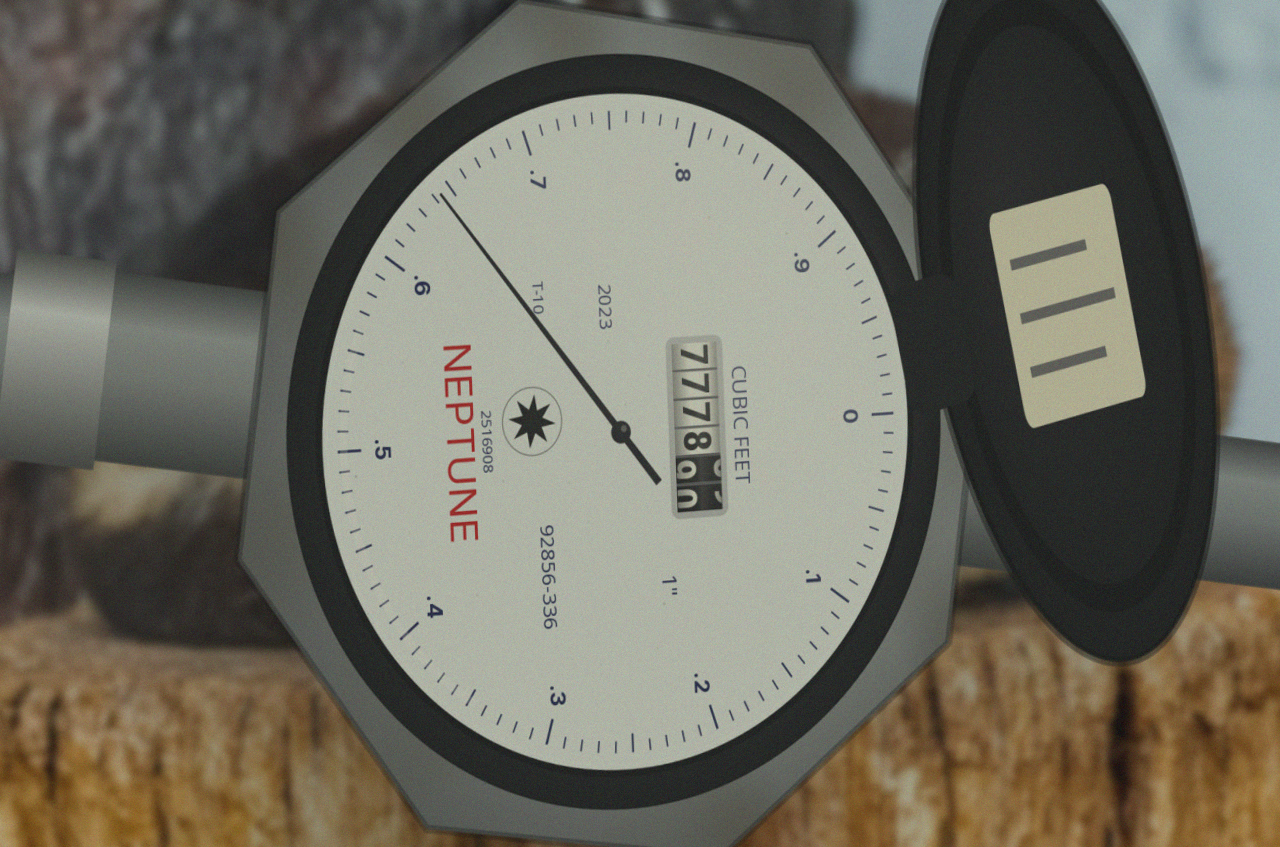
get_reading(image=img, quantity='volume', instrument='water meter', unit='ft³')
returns 777889.64 ft³
